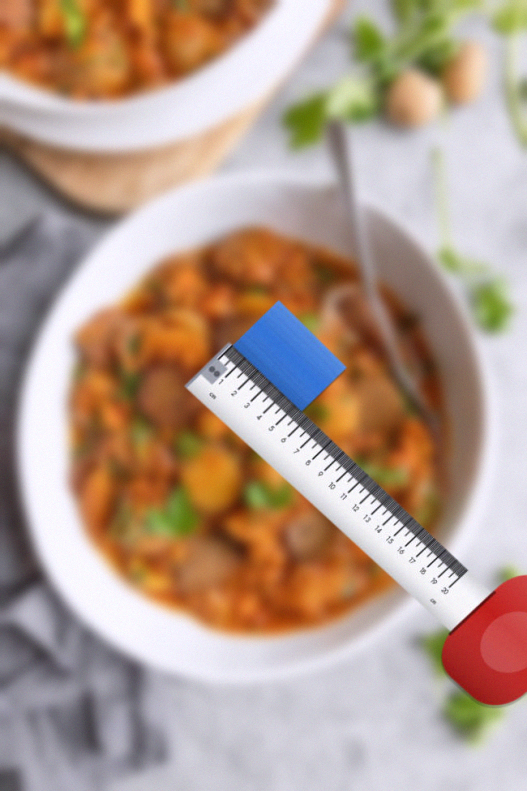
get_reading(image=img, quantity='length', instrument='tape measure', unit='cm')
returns 5.5 cm
